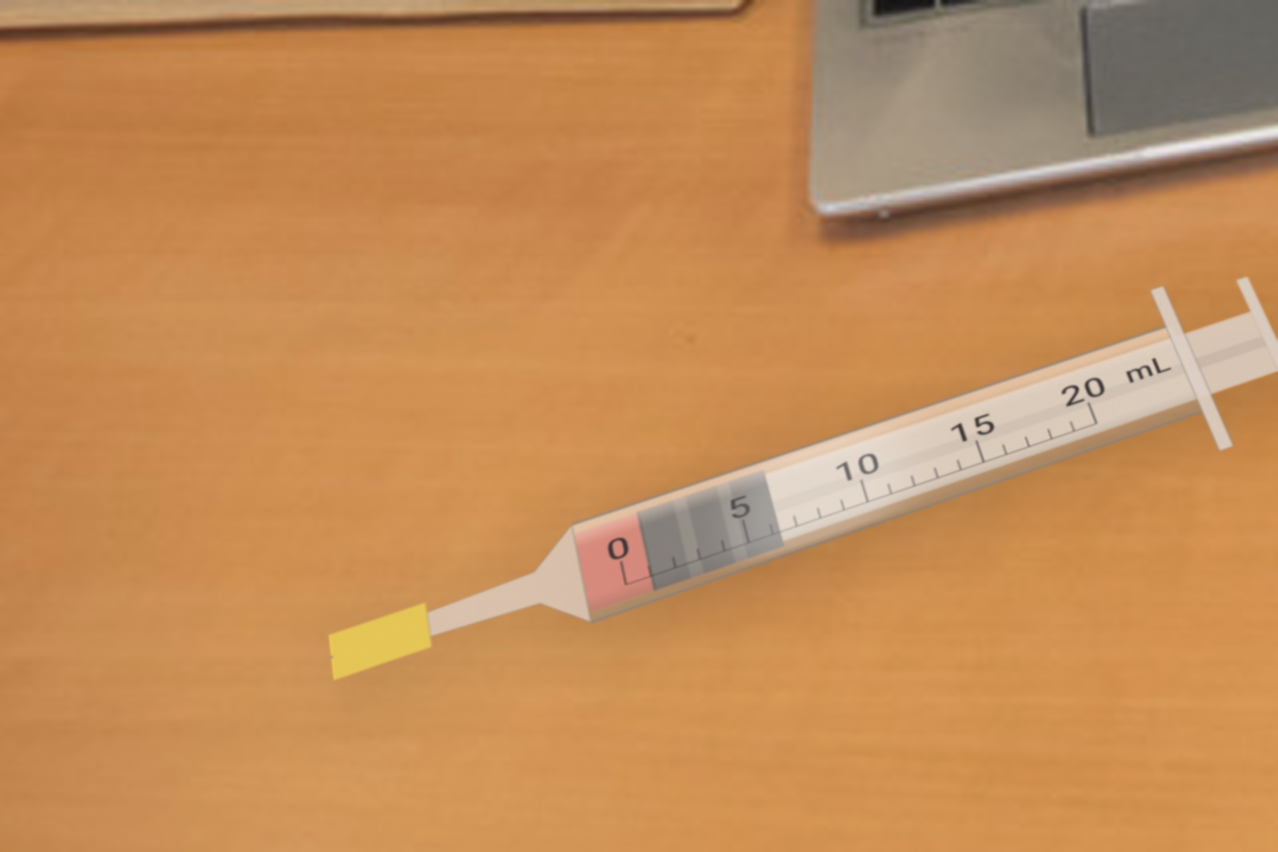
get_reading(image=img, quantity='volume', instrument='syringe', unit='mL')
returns 1 mL
